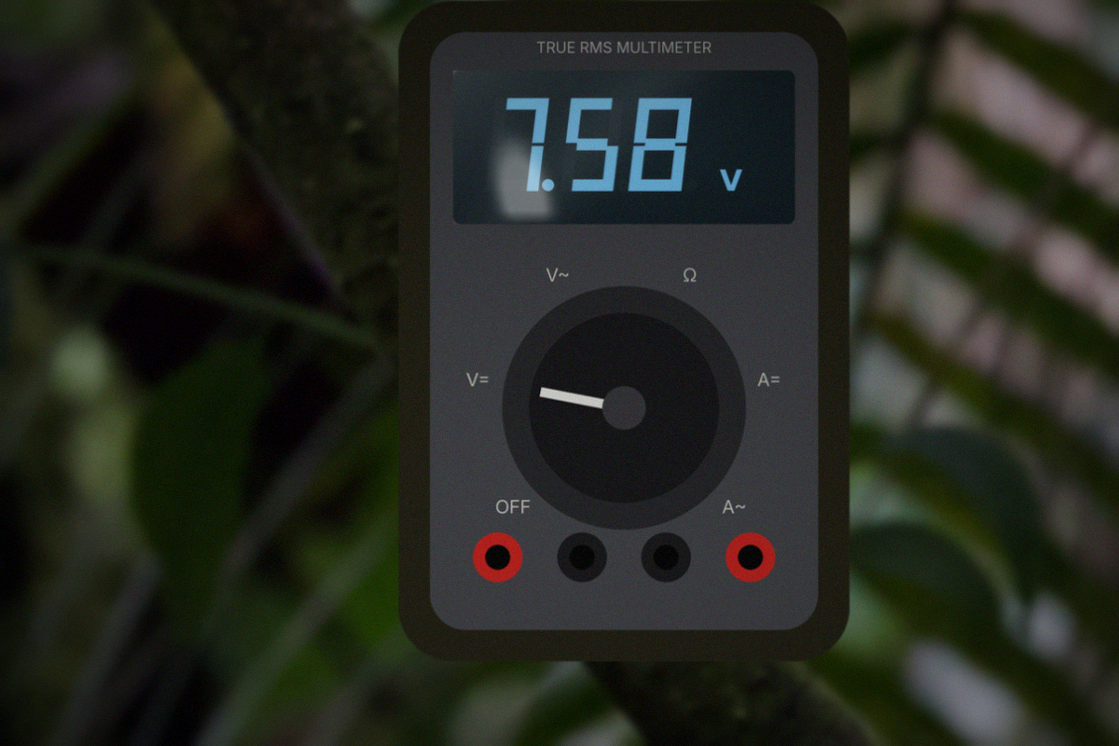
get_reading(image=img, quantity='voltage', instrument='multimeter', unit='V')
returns 7.58 V
